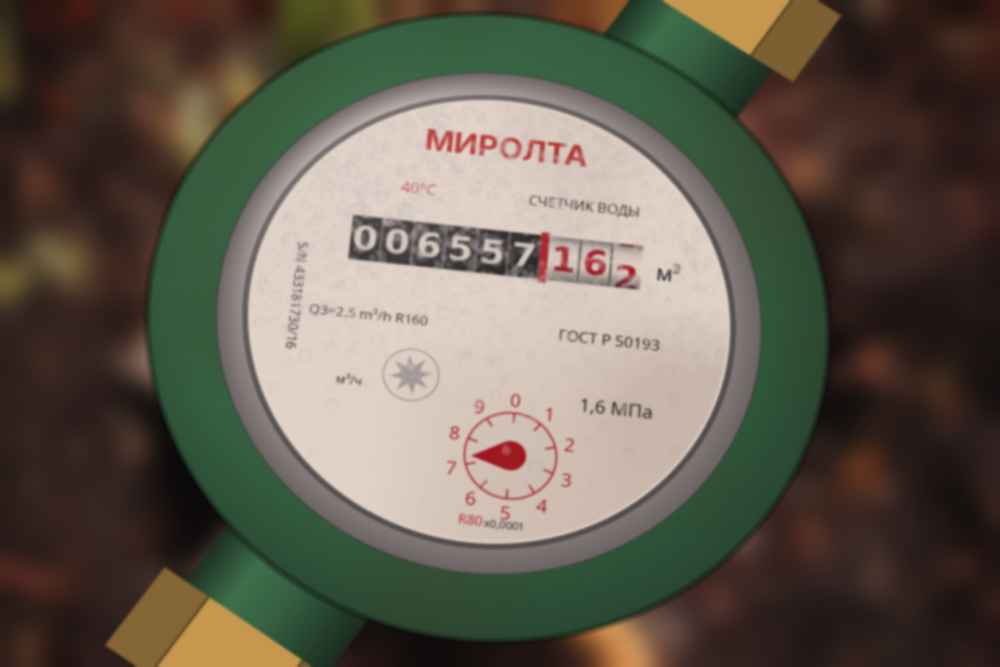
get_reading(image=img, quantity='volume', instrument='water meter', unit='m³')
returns 6557.1617 m³
